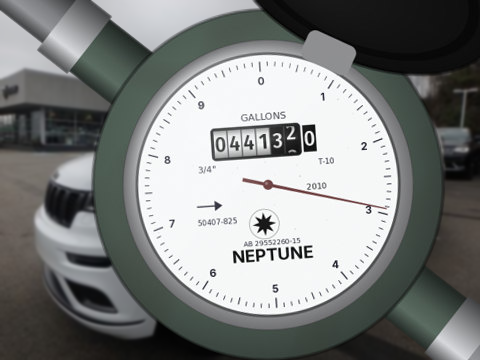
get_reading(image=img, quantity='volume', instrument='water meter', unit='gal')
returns 441322.9 gal
